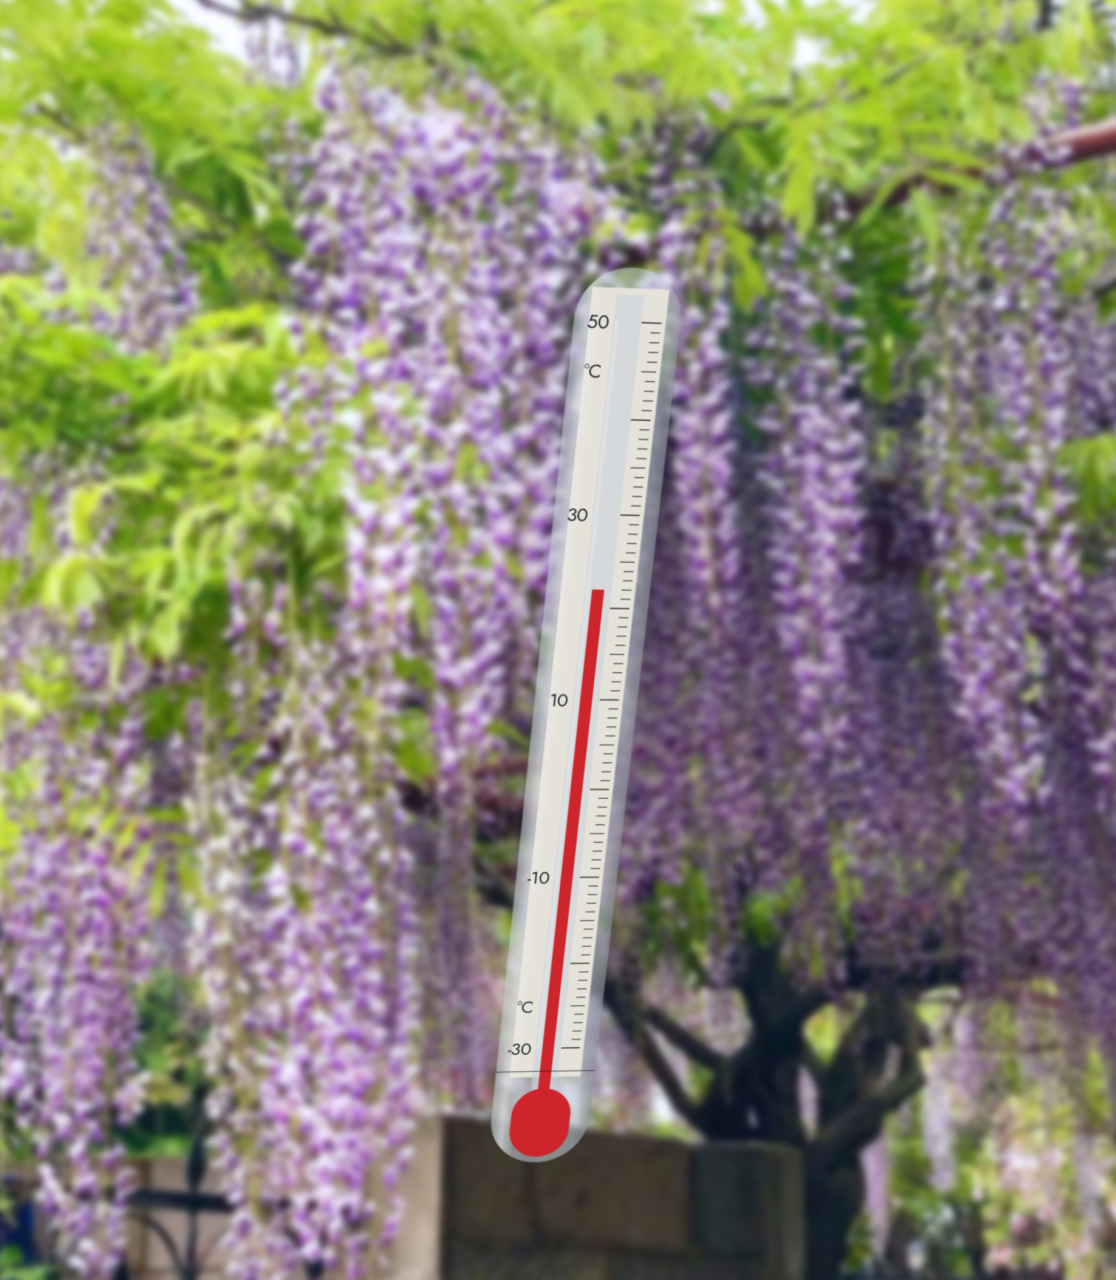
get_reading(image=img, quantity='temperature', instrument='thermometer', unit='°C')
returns 22 °C
